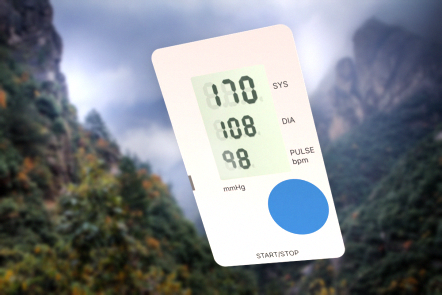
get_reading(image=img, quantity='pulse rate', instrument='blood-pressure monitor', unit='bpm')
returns 98 bpm
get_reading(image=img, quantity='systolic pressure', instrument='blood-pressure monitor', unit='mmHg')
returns 170 mmHg
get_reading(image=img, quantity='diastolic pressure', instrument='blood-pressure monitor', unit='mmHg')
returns 108 mmHg
